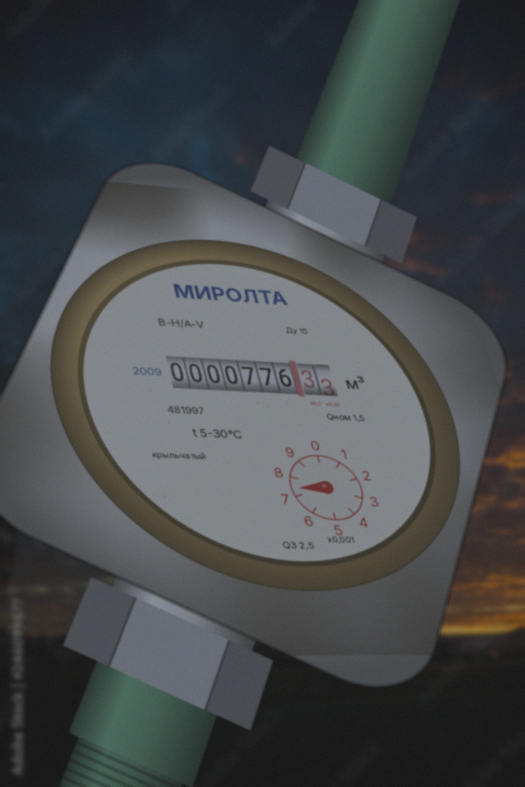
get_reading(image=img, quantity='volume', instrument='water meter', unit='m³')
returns 776.327 m³
